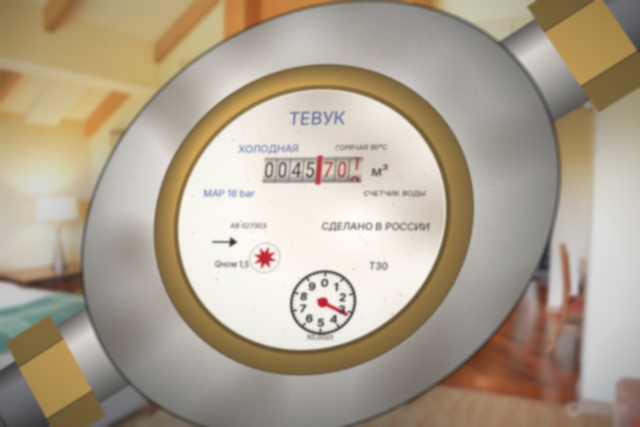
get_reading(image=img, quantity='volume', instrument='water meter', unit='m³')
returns 45.7013 m³
